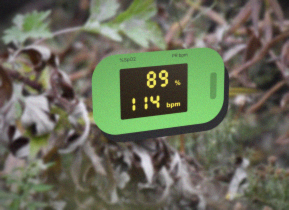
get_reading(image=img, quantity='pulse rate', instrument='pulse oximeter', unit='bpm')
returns 114 bpm
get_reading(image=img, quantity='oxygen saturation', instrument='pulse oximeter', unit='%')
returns 89 %
